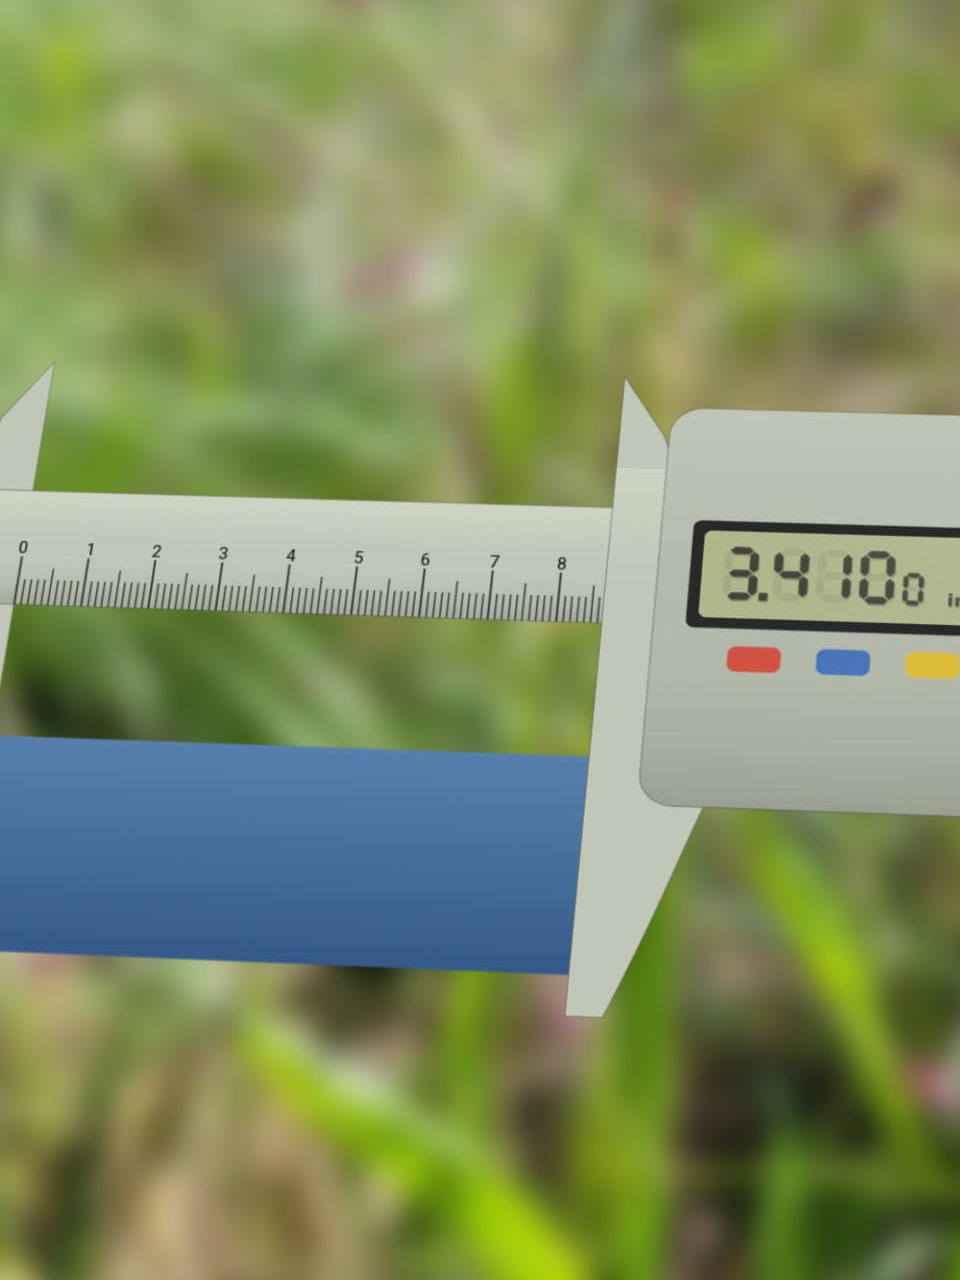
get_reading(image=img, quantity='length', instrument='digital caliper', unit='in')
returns 3.4100 in
